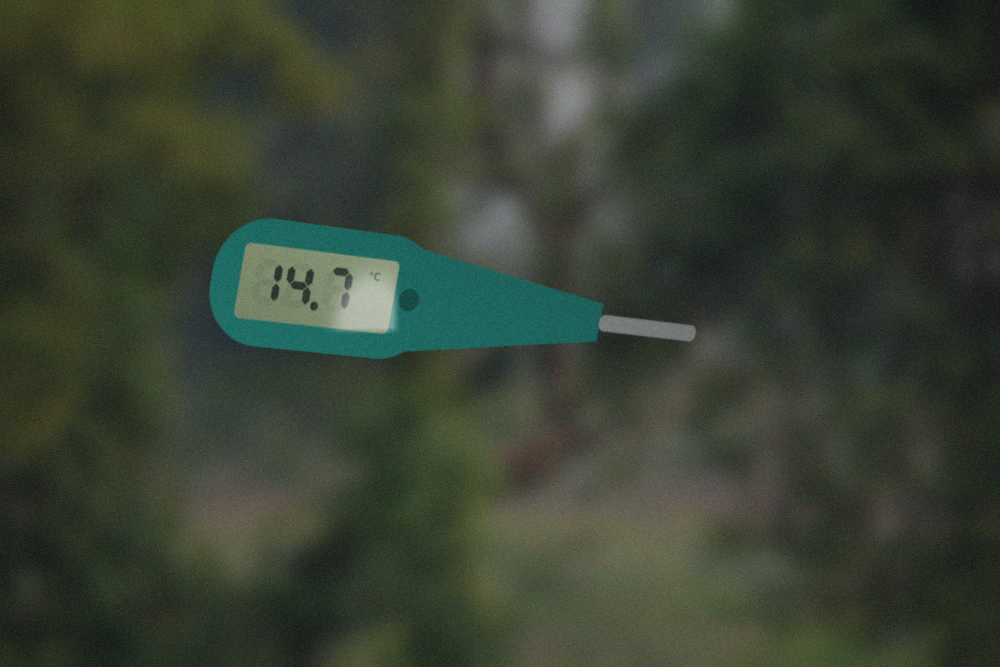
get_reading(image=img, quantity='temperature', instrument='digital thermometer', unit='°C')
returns 14.7 °C
